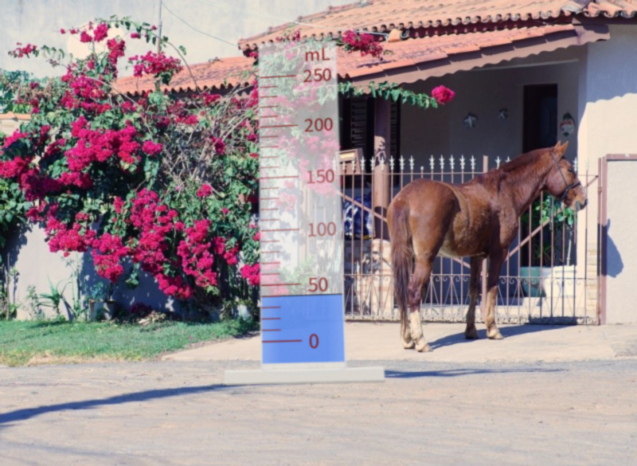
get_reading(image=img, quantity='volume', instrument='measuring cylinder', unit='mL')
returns 40 mL
